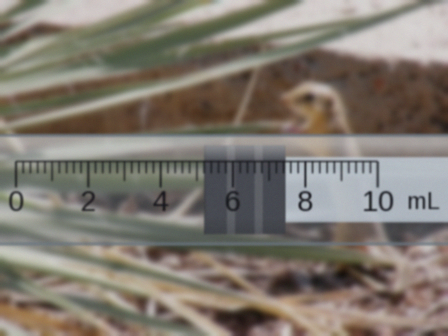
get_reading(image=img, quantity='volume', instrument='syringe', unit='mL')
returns 5.2 mL
